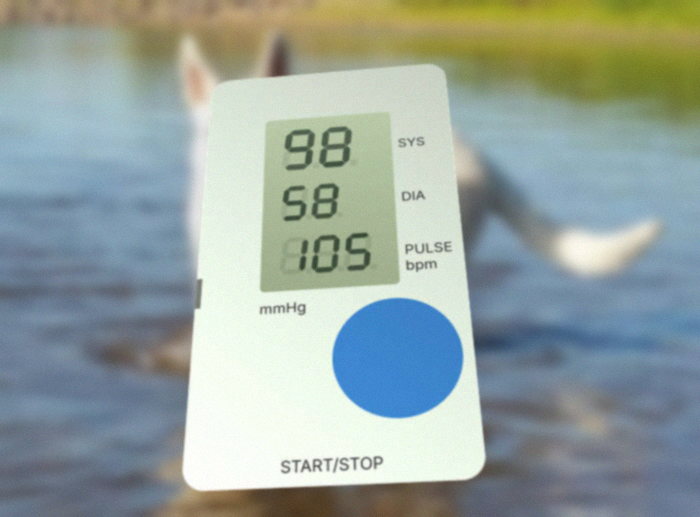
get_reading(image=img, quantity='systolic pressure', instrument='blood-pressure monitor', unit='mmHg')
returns 98 mmHg
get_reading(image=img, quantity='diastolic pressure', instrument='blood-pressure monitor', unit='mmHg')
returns 58 mmHg
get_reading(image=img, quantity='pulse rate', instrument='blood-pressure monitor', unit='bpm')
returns 105 bpm
